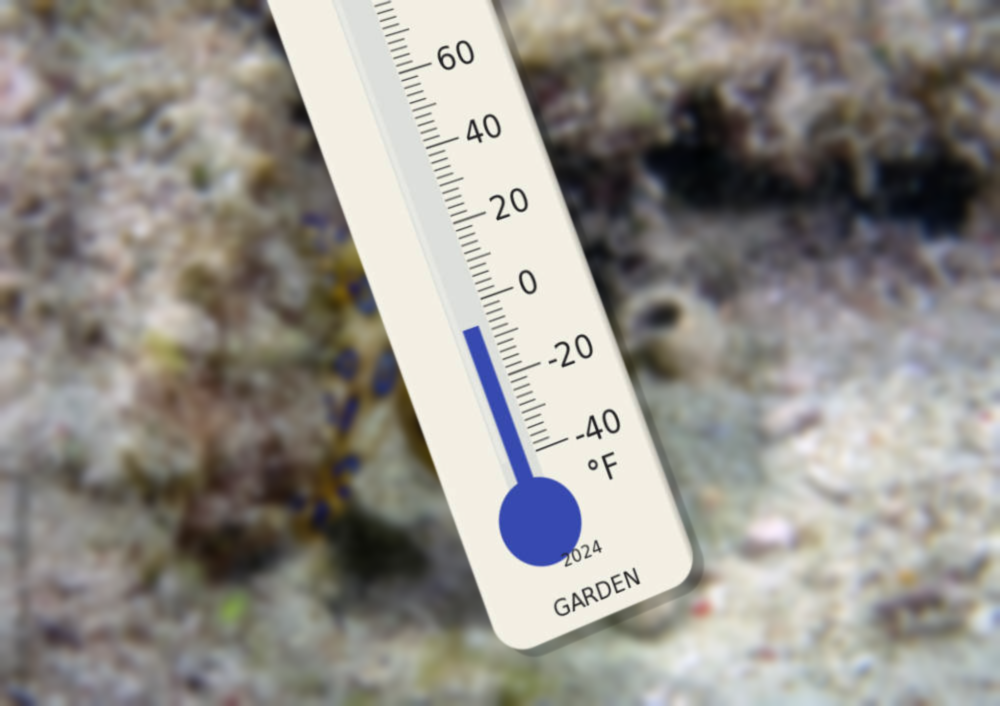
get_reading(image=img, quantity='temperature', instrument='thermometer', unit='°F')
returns -6 °F
